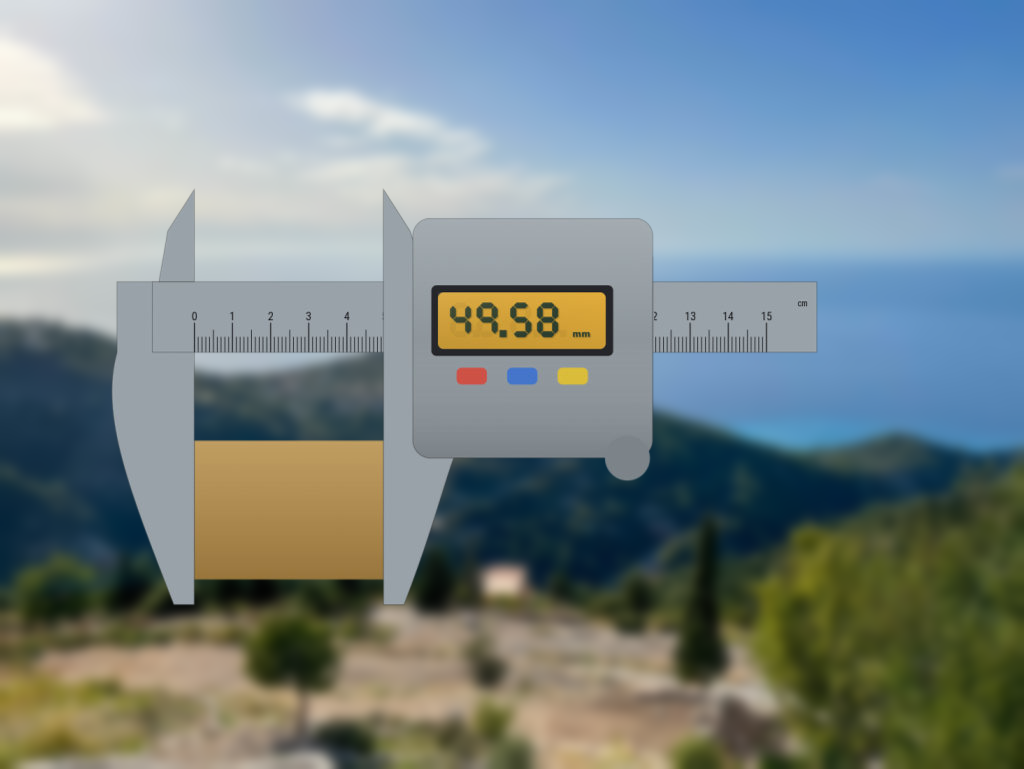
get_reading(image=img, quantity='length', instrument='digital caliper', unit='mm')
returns 49.58 mm
